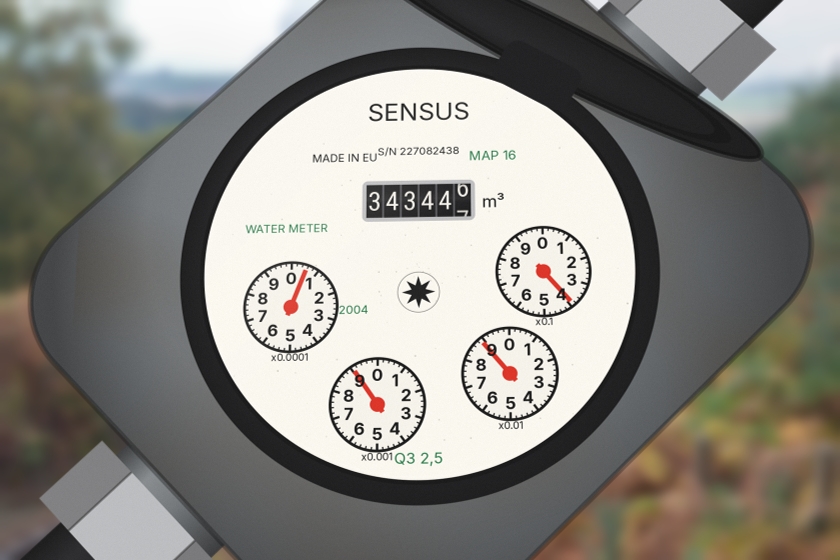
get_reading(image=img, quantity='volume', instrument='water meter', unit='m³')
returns 343446.3890 m³
